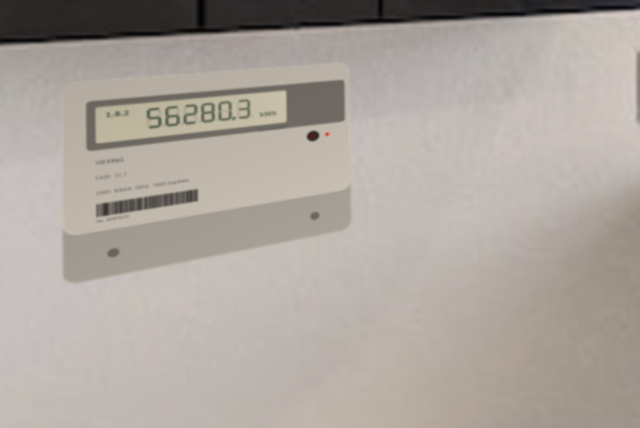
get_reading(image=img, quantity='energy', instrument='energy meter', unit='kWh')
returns 56280.3 kWh
